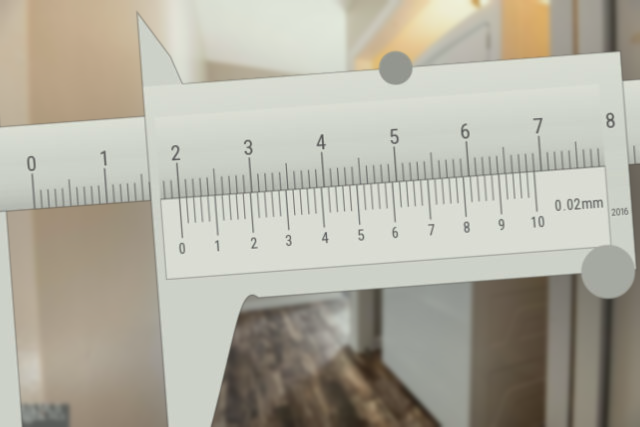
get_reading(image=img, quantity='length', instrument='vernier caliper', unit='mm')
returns 20.0 mm
